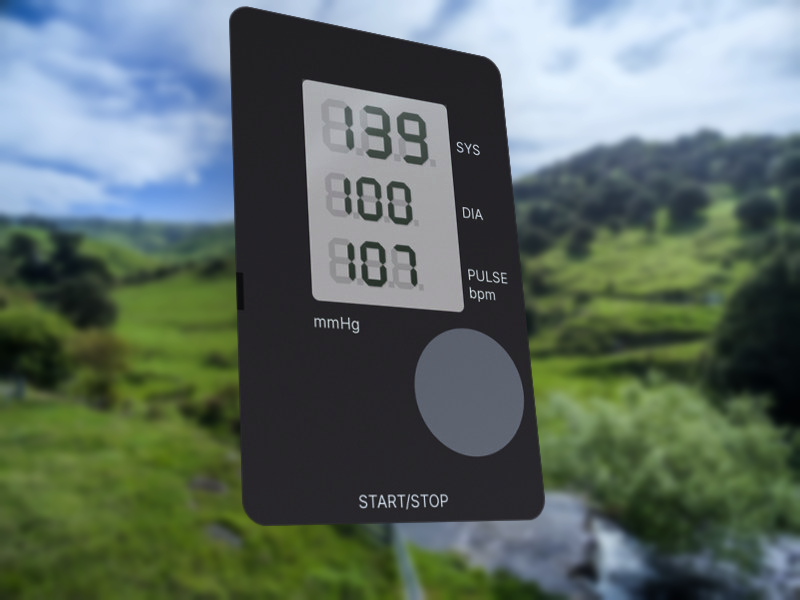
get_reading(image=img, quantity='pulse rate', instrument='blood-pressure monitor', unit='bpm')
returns 107 bpm
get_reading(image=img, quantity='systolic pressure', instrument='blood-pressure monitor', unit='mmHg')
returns 139 mmHg
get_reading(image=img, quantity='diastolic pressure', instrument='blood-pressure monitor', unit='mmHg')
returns 100 mmHg
